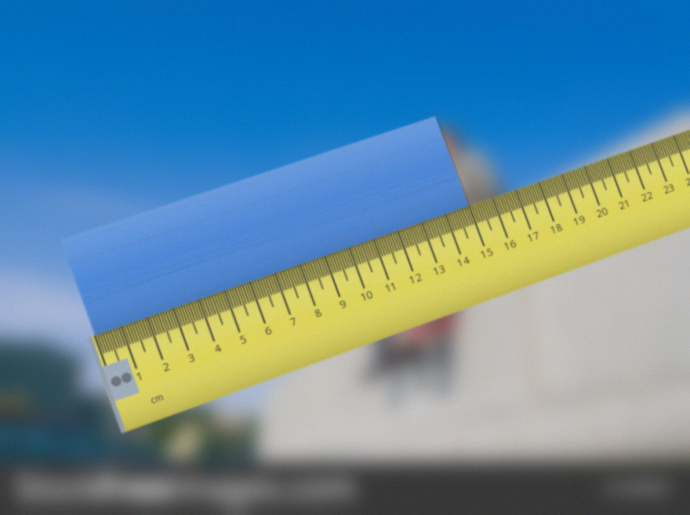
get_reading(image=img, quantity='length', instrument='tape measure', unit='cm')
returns 15 cm
